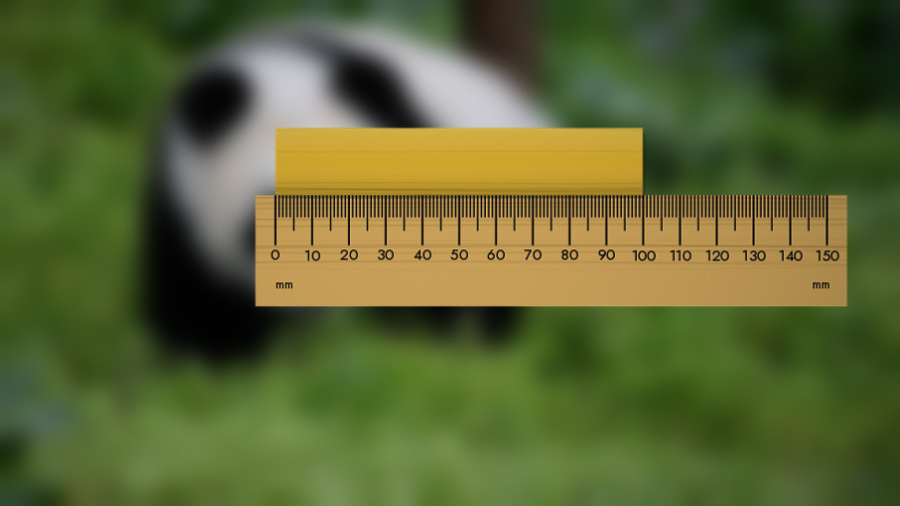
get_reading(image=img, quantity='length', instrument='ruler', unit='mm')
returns 100 mm
